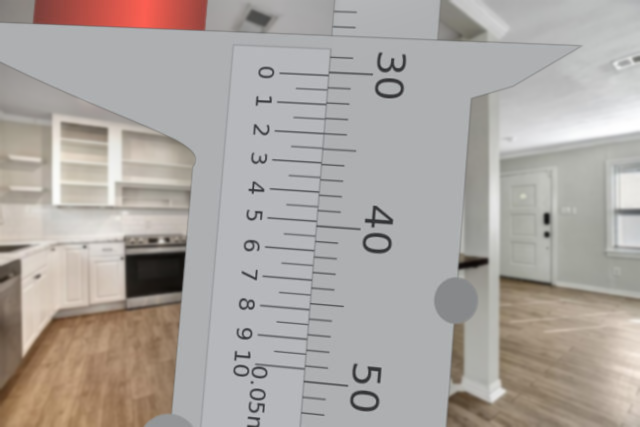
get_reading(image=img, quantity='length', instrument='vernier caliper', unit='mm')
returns 30.2 mm
